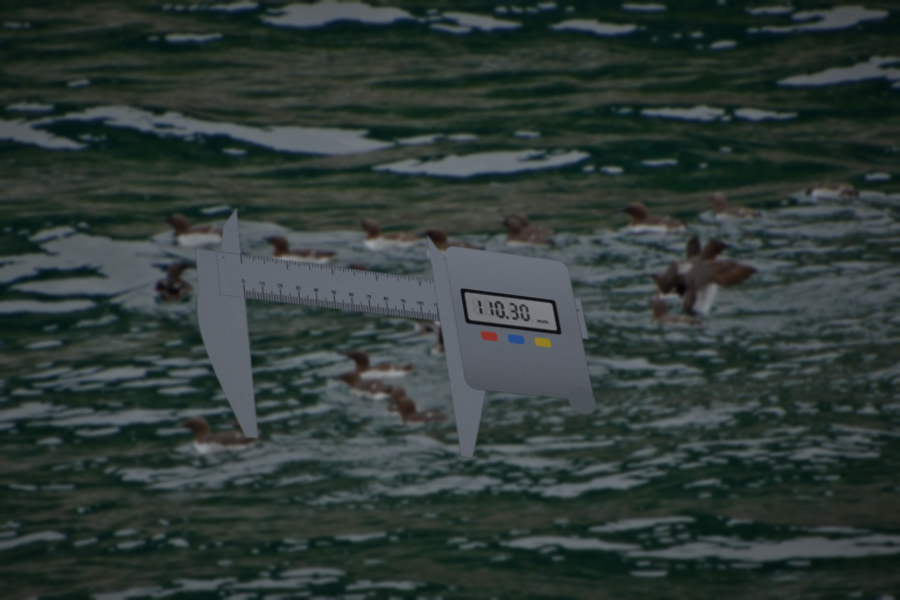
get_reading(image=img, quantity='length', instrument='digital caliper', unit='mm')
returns 110.30 mm
